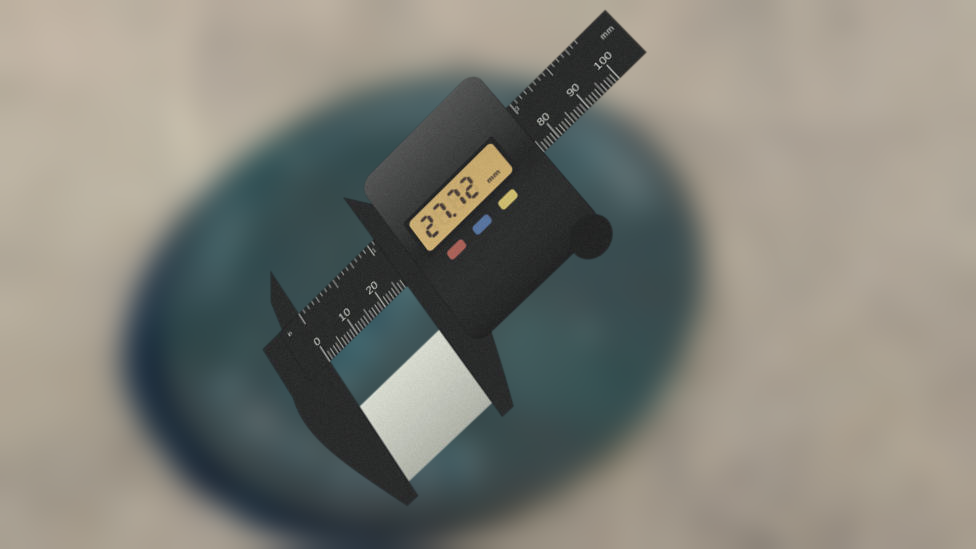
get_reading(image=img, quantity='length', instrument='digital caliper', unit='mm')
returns 27.72 mm
